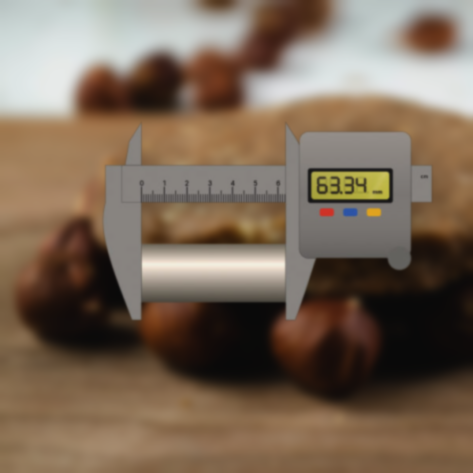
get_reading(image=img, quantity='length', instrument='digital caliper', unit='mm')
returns 63.34 mm
